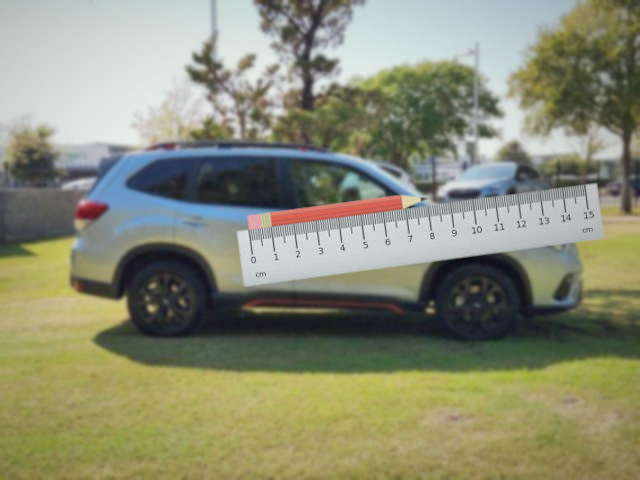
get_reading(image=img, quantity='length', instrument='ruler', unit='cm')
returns 8 cm
